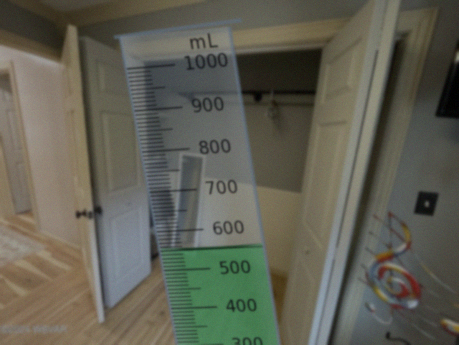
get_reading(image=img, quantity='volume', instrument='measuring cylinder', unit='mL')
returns 550 mL
